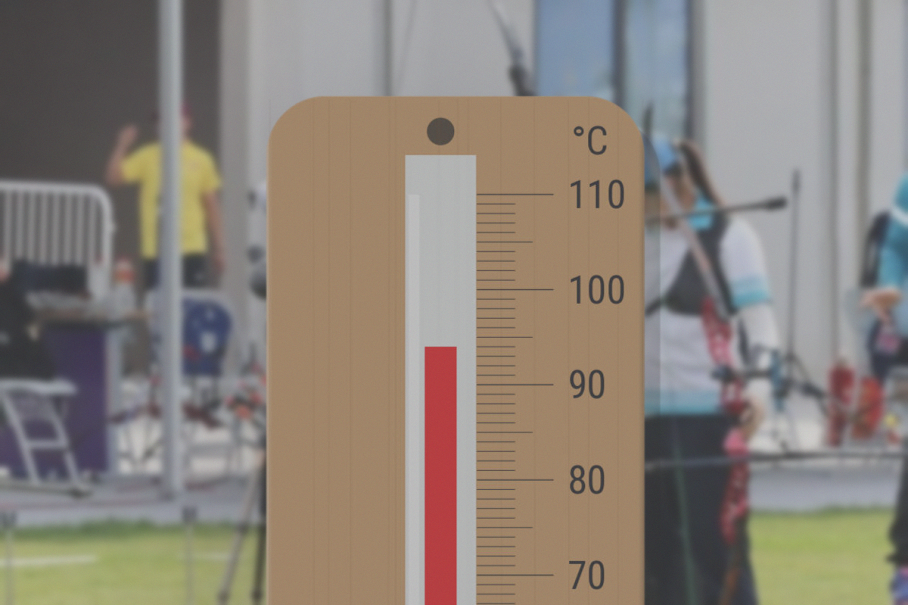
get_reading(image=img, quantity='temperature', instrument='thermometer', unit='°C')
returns 94 °C
